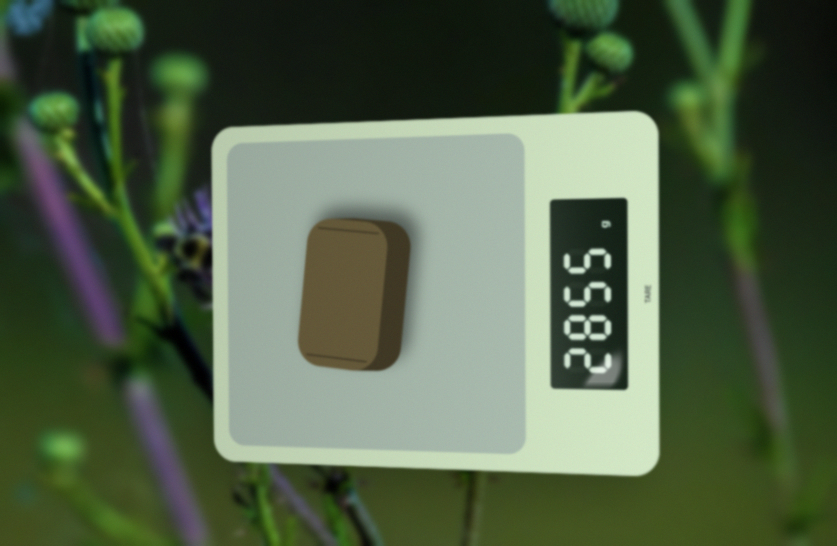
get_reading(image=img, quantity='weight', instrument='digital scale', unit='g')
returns 2855 g
